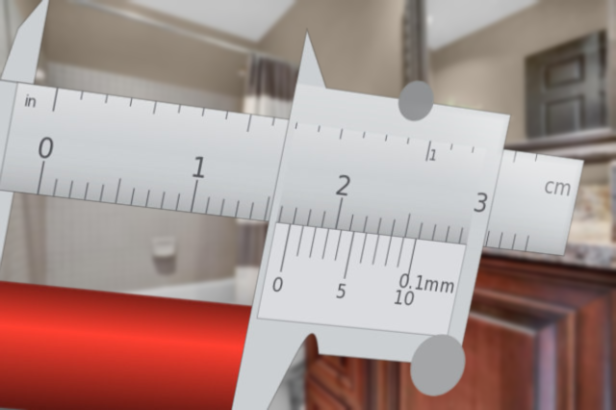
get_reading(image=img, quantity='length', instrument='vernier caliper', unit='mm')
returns 16.8 mm
